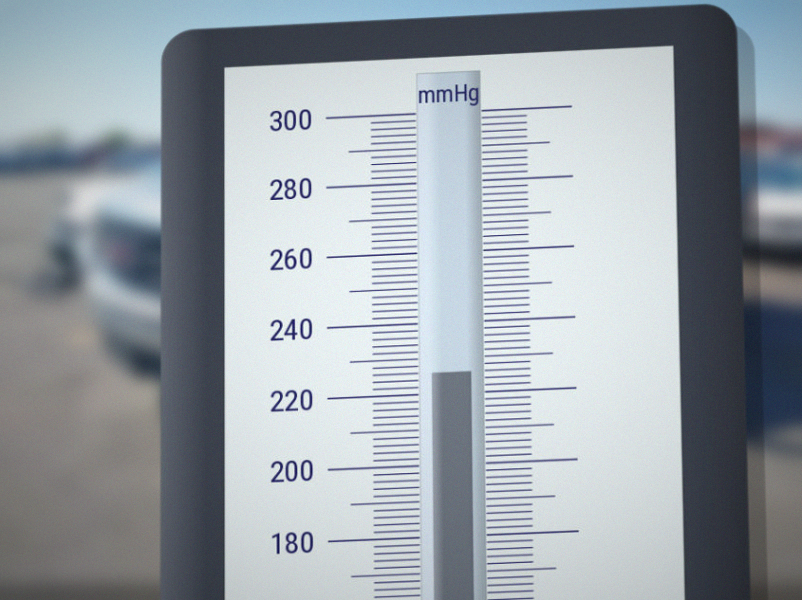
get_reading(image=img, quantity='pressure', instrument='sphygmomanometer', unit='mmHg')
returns 226 mmHg
